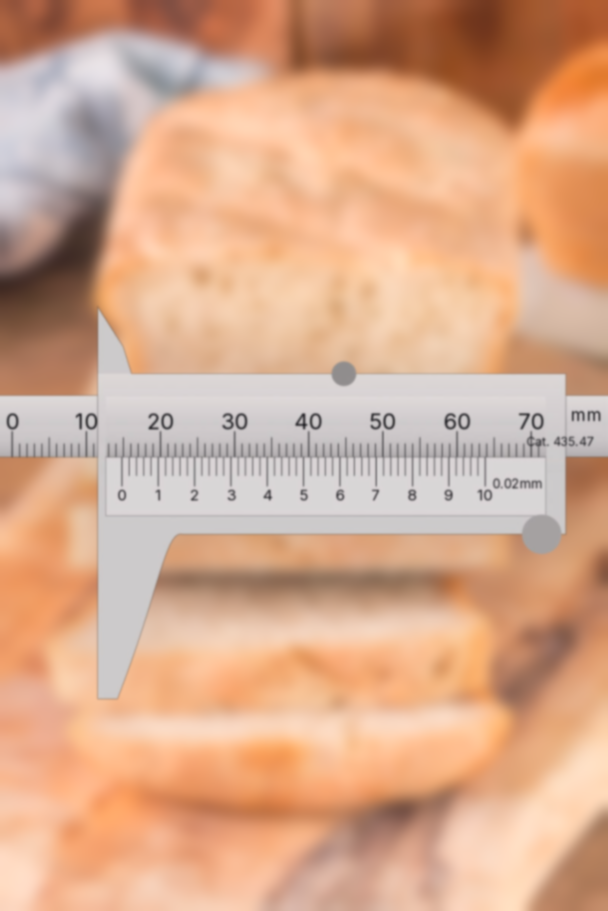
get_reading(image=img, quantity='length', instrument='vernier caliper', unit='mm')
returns 14.8 mm
